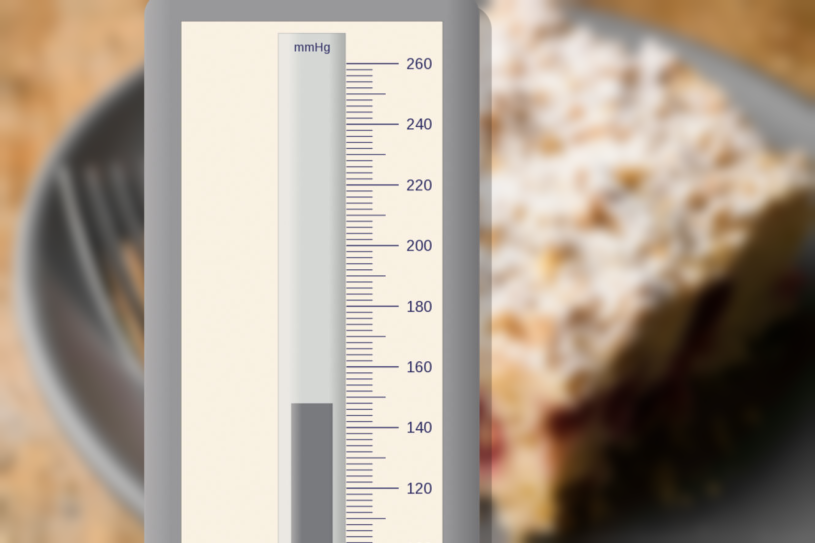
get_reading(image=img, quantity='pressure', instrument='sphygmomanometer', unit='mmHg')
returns 148 mmHg
